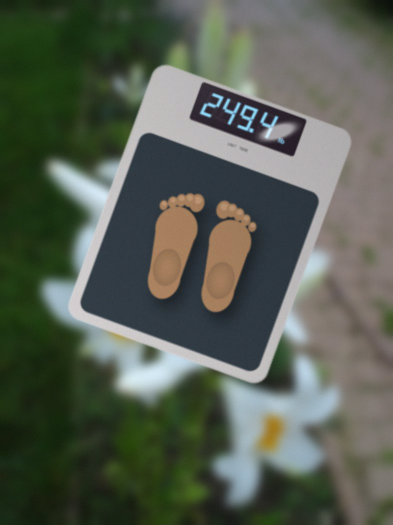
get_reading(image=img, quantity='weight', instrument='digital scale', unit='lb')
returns 249.4 lb
